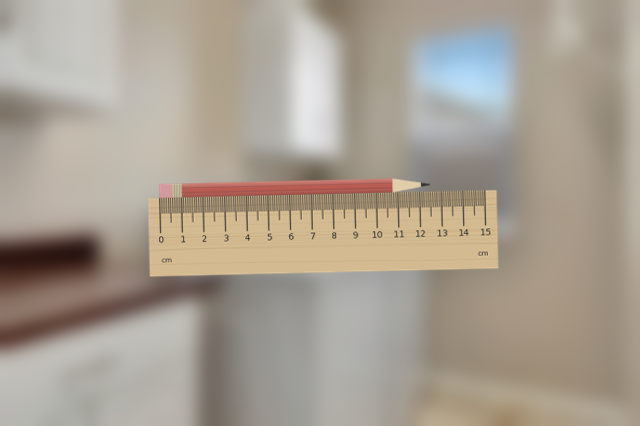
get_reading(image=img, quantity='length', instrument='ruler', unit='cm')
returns 12.5 cm
